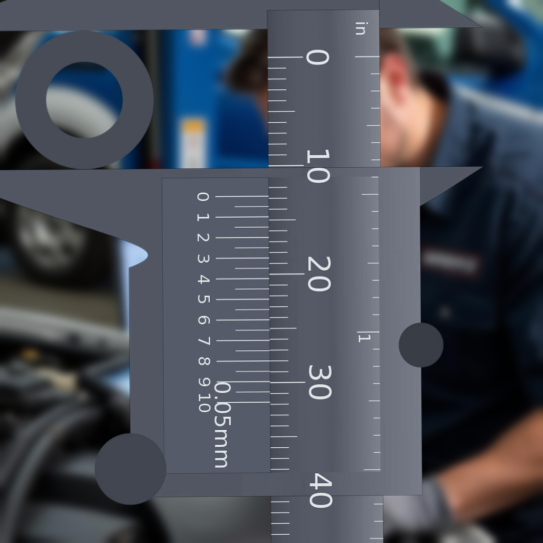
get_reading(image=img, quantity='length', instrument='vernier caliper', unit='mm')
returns 12.8 mm
